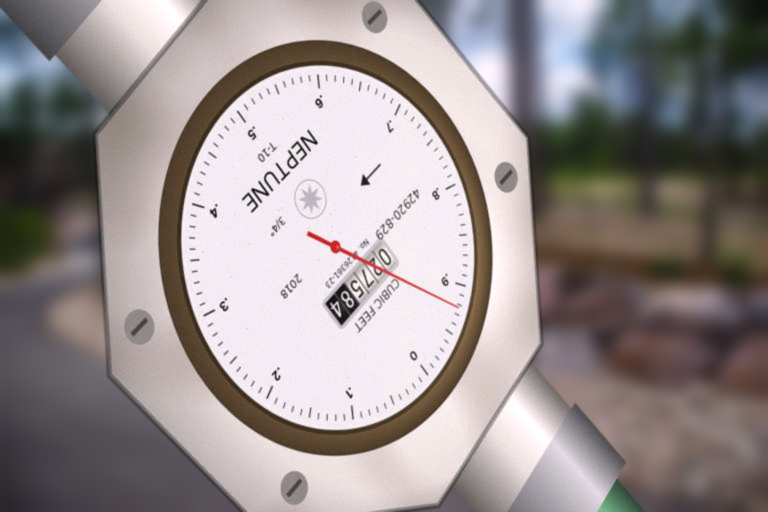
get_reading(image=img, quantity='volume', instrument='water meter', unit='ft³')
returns 27583.92 ft³
